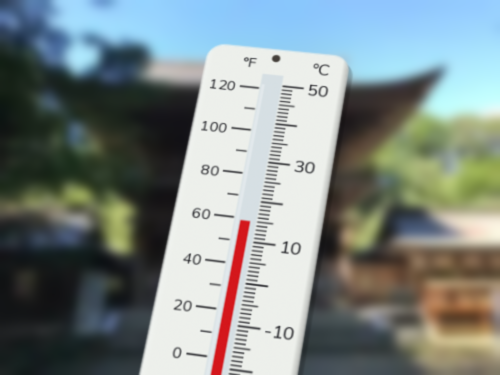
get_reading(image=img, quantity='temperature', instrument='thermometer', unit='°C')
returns 15 °C
